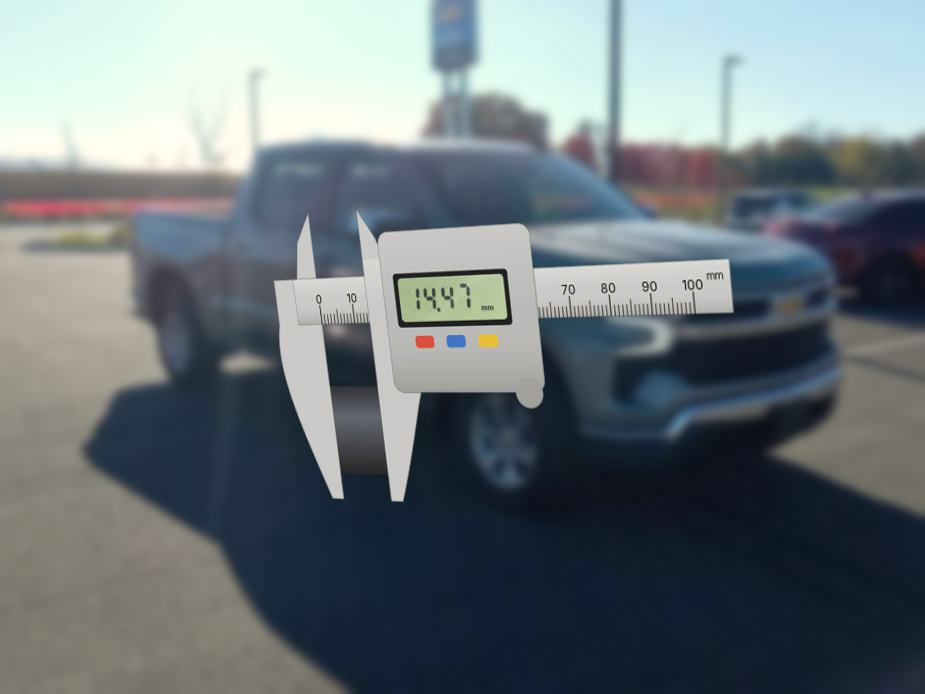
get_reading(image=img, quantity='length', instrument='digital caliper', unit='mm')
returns 14.47 mm
